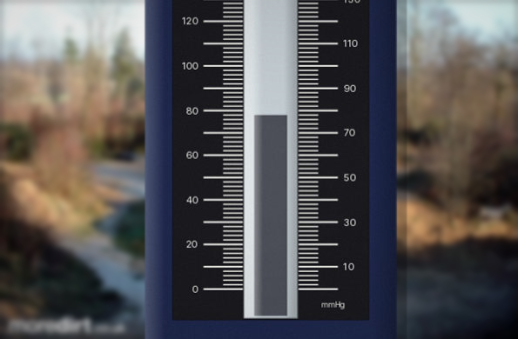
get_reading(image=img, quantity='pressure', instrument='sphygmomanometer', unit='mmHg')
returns 78 mmHg
